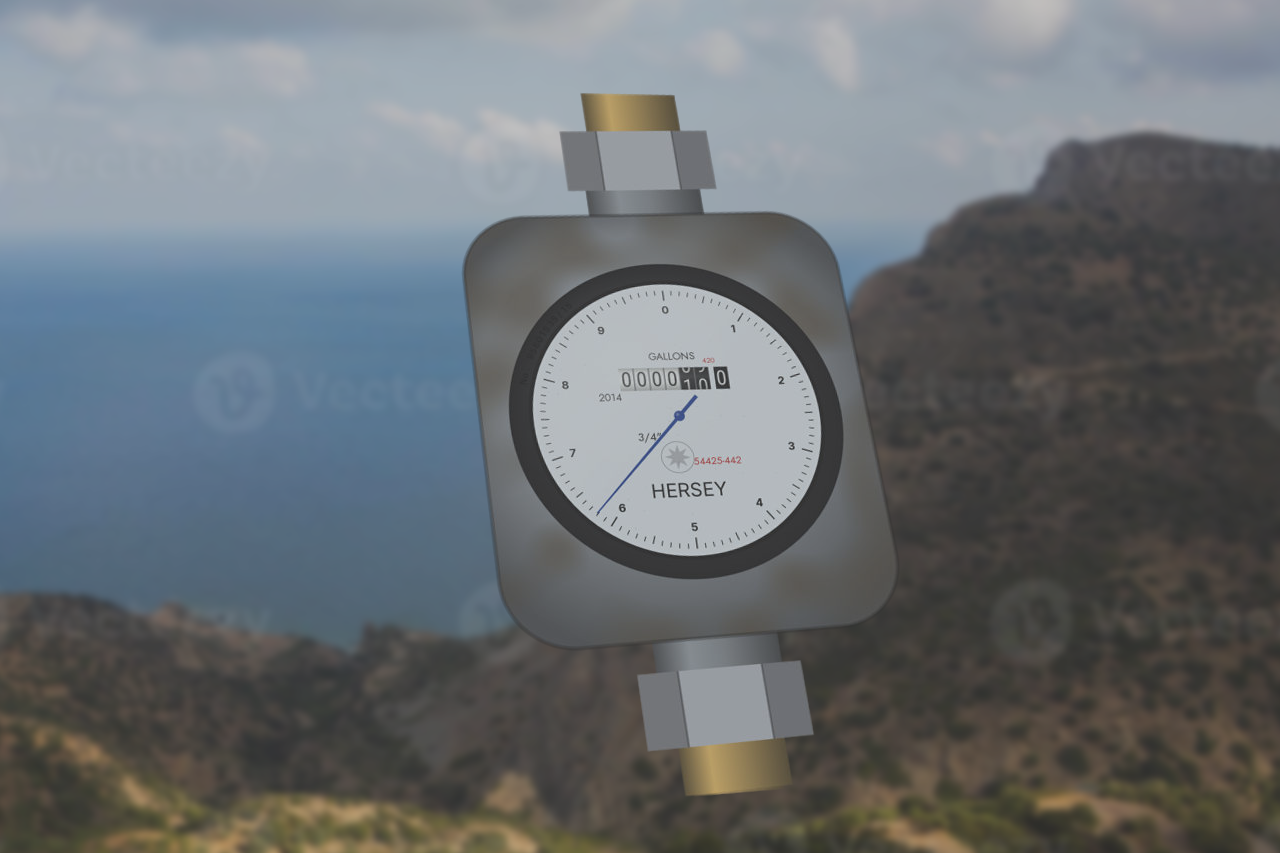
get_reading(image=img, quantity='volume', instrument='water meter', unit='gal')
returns 96.2 gal
